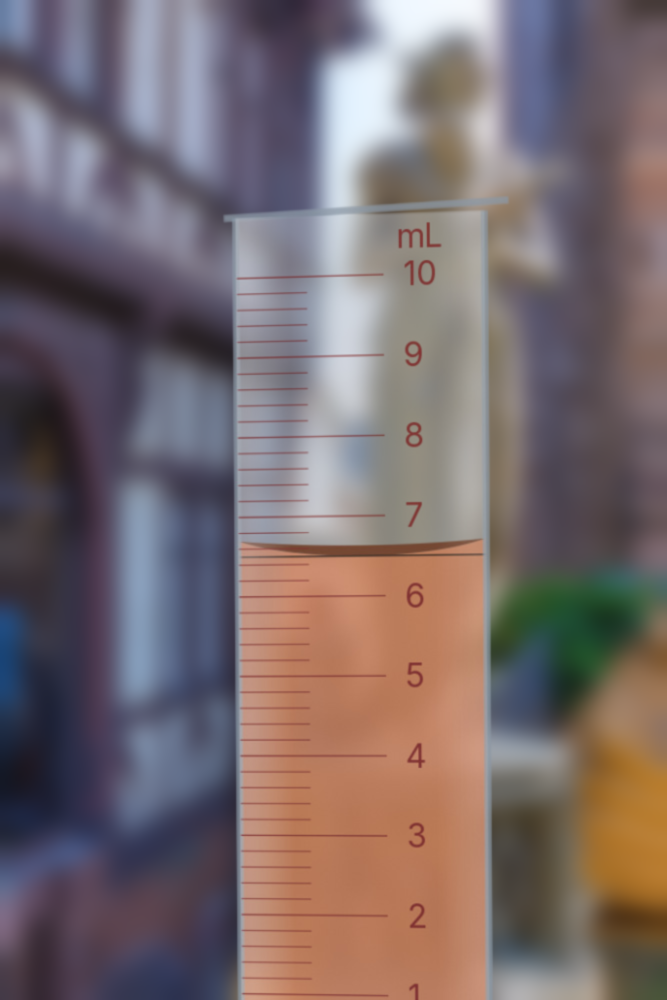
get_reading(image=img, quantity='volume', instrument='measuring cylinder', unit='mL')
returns 6.5 mL
